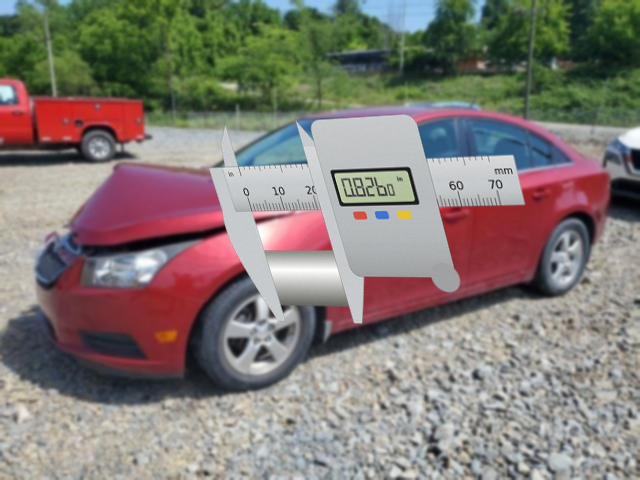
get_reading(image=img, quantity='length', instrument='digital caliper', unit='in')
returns 0.8260 in
